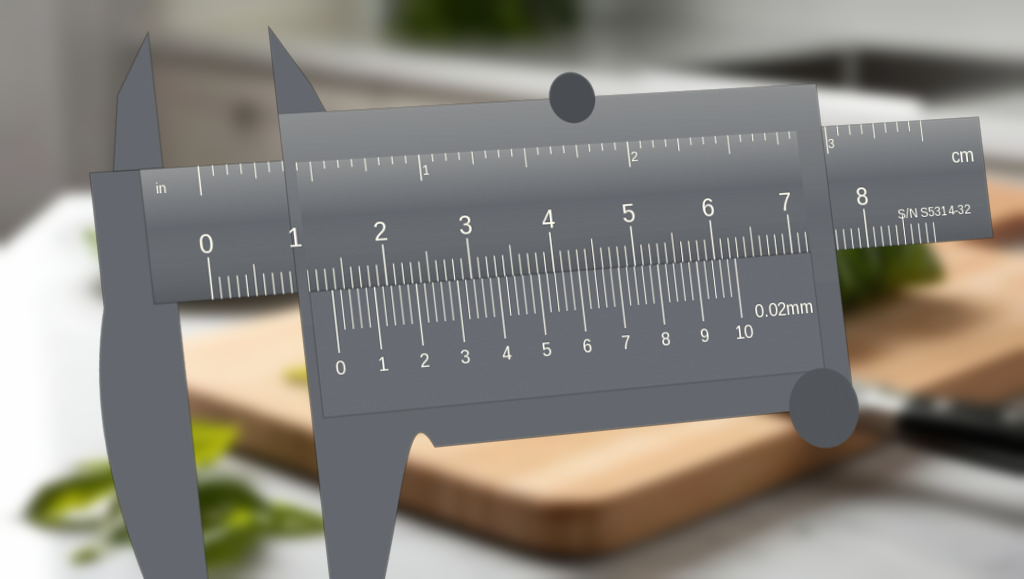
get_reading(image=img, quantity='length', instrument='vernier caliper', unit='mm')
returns 13.6 mm
